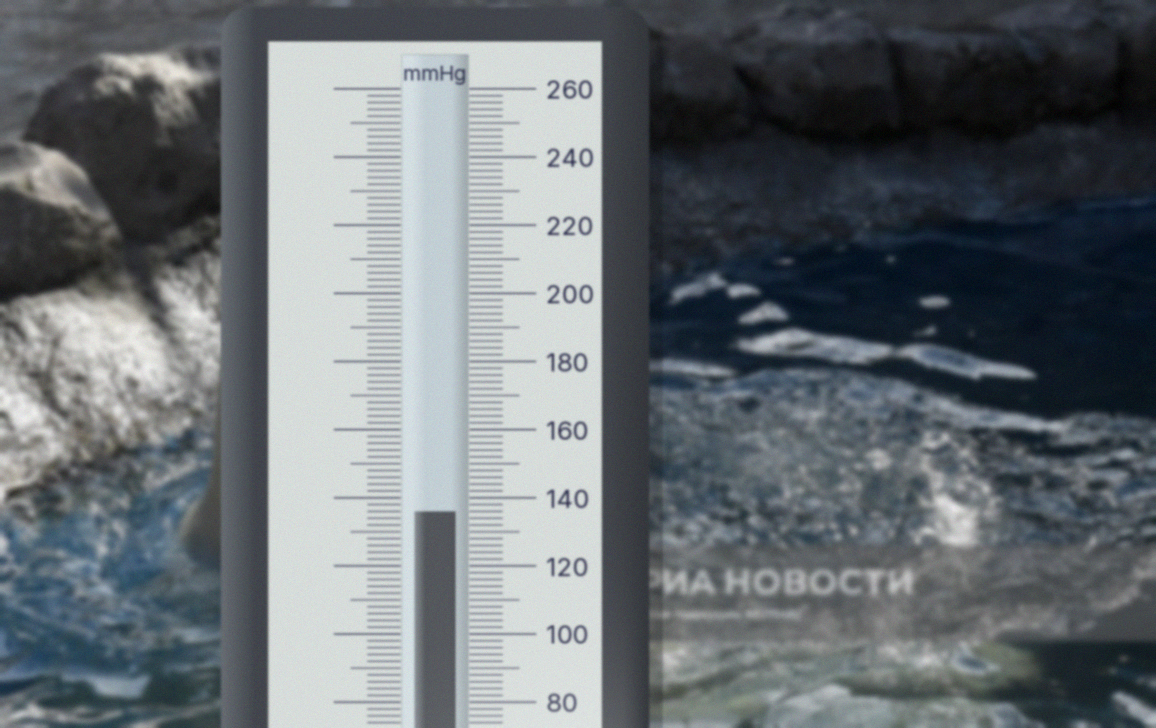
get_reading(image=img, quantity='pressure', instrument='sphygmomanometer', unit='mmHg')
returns 136 mmHg
